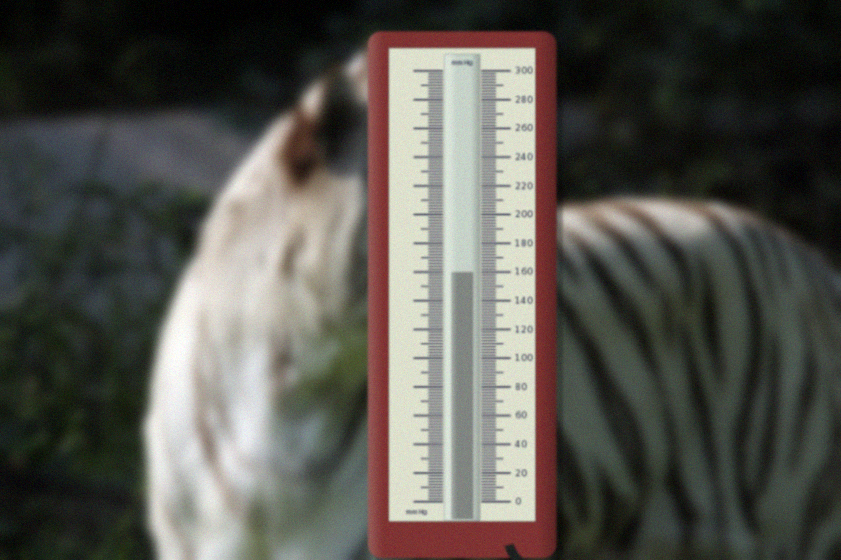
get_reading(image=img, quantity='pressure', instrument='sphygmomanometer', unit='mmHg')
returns 160 mmHg
